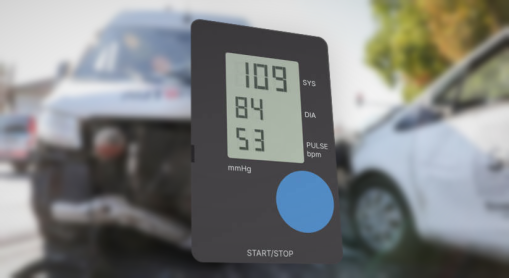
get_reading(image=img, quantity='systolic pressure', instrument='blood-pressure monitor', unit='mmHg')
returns 109 mmHg
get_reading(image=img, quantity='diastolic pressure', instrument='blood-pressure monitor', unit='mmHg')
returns 84 mmHg
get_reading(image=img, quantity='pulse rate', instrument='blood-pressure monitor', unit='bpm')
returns 53 bpm
